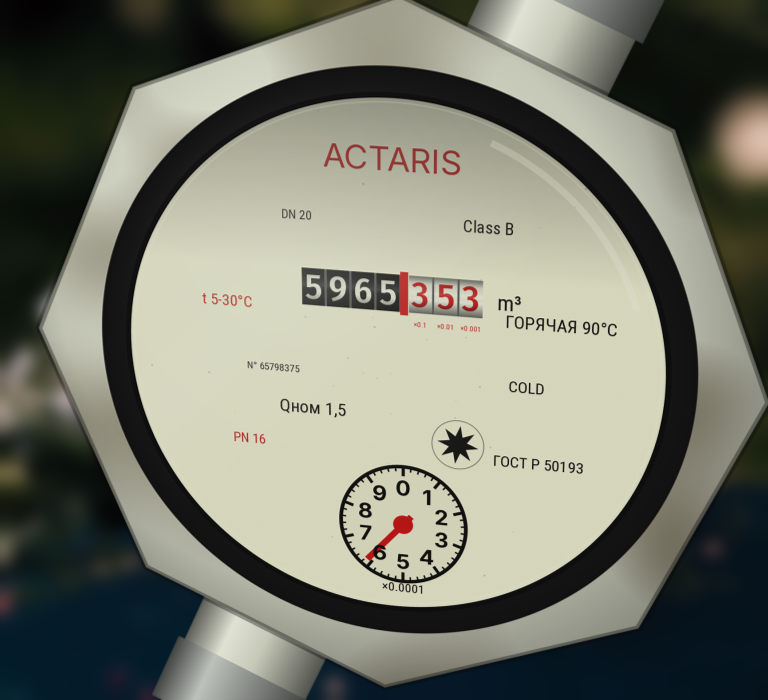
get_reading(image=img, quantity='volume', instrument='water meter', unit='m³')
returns 5965.3536 m³
